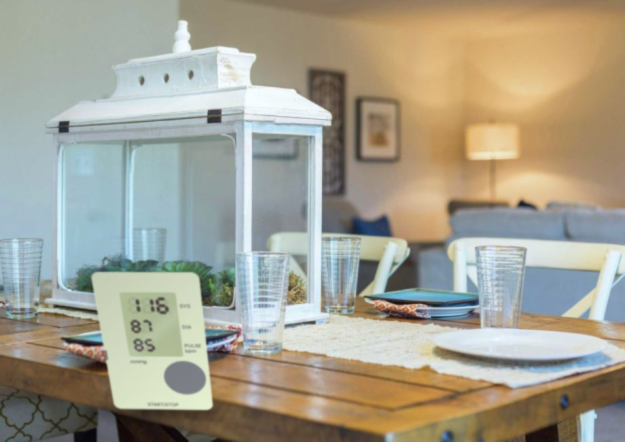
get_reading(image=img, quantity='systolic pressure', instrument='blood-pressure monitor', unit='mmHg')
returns 116 mmHg
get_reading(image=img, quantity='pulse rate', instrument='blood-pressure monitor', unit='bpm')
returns 85 bpm
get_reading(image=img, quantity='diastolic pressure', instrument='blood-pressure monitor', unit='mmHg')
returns 87 mmHg
